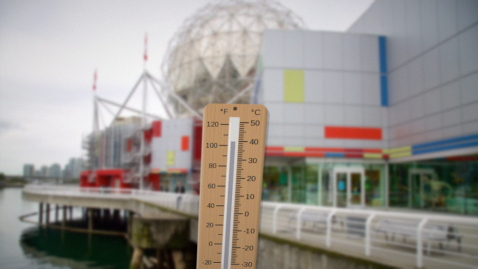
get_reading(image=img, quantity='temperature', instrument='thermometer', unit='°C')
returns 40 °C
